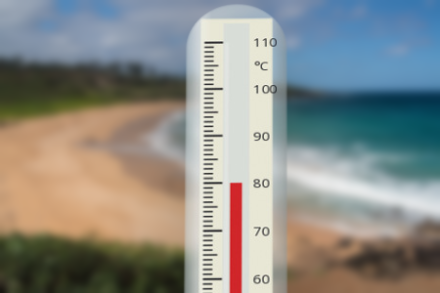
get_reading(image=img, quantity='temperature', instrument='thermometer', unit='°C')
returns 80 °C
